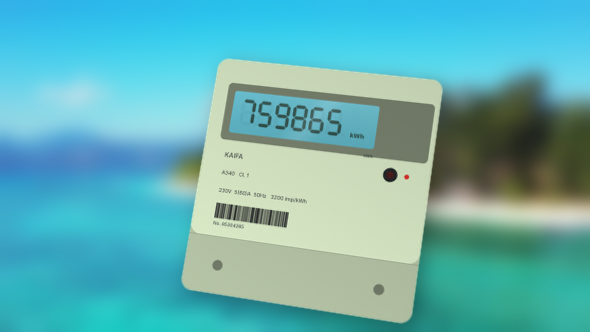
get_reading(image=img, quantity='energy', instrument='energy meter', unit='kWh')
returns 759865 kWh
